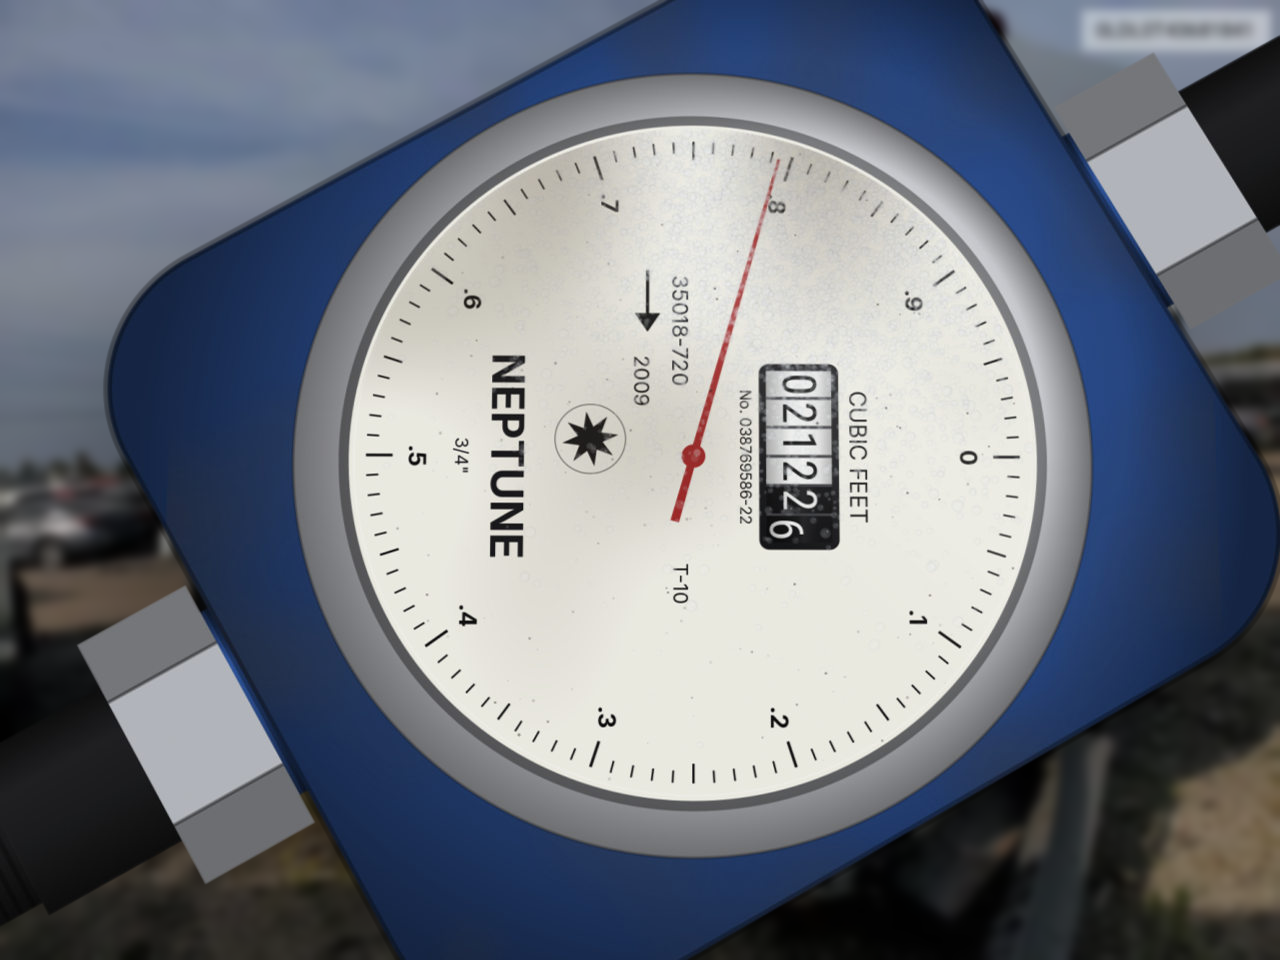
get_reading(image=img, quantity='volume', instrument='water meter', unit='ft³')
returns 21225.79 ft³
